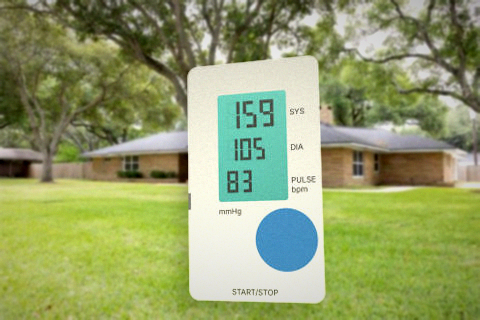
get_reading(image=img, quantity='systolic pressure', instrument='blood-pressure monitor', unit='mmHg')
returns 159 mmHg
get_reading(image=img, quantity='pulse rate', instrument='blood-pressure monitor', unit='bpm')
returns 83 bpm
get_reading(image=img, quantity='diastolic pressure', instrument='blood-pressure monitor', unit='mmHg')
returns 105 mmHg
